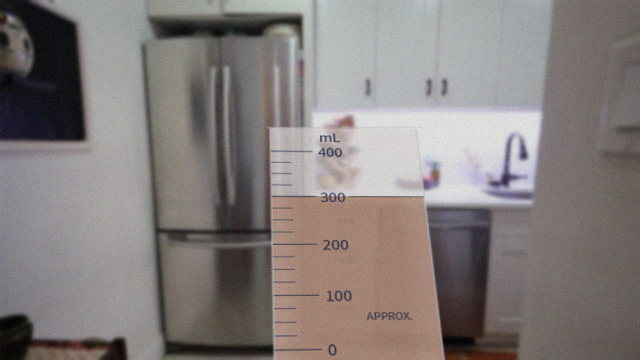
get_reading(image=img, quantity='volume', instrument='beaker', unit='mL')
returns 300 mL
